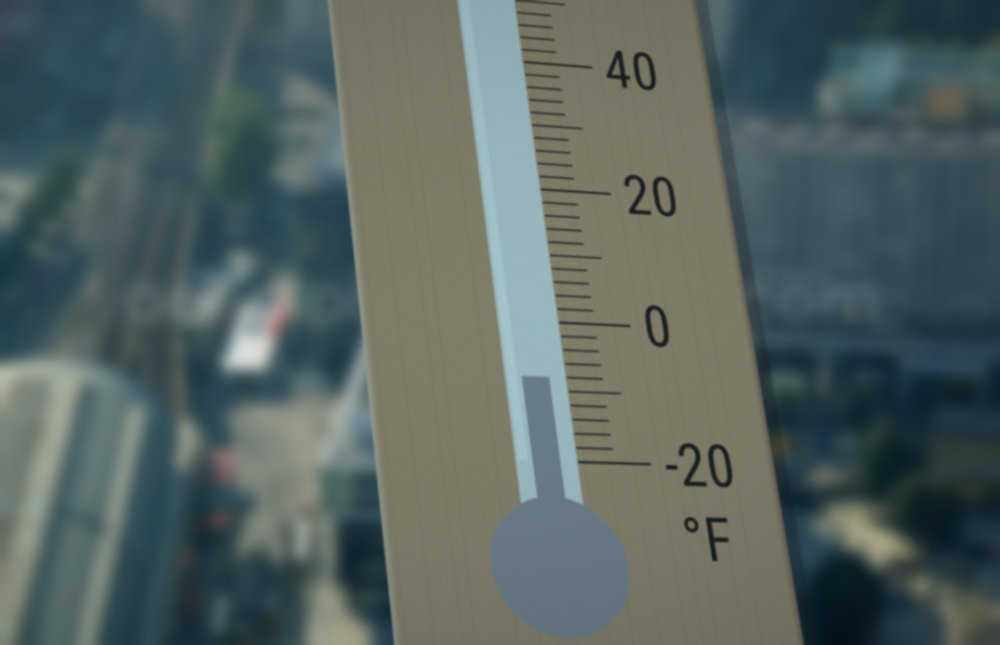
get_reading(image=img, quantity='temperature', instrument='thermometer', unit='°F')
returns -8 °F
